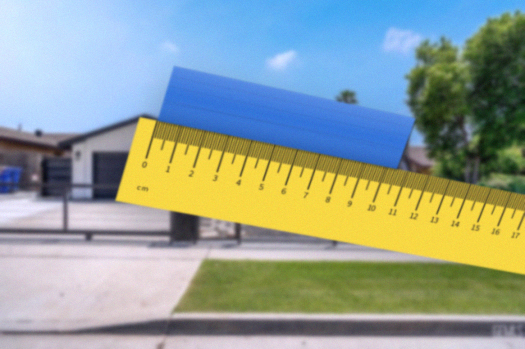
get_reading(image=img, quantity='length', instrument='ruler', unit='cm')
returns 10.5 cm
